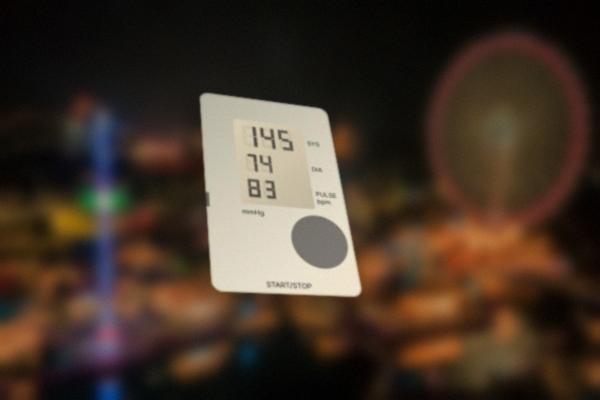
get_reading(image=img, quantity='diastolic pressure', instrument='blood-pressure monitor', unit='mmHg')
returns 74 mmHg
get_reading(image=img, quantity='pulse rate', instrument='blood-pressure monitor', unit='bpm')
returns 83 bpm
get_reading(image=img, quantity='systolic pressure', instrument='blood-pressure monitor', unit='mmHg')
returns 145 mmHg
